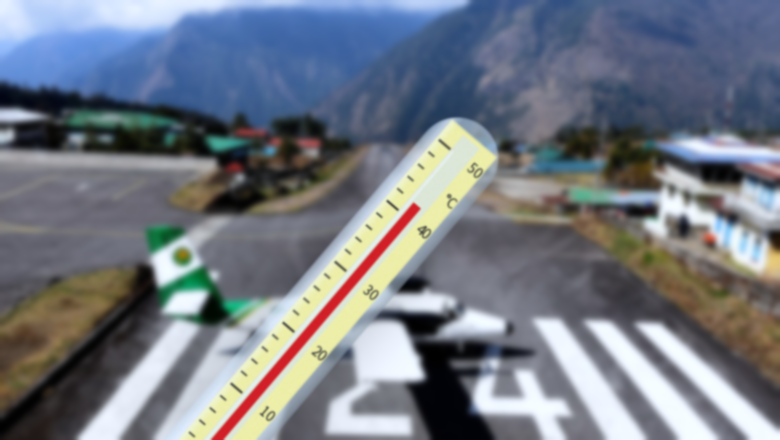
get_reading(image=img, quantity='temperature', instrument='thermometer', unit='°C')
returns 42 °C
